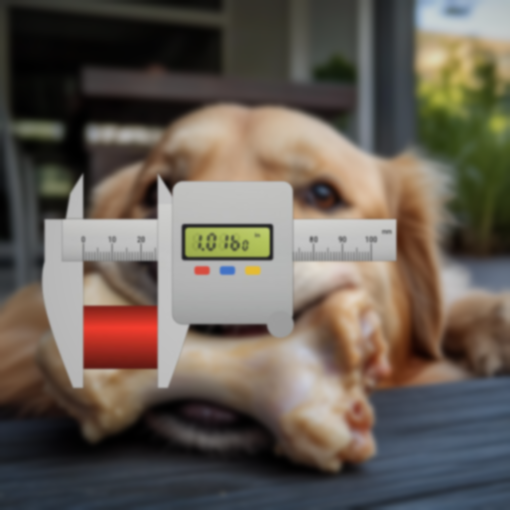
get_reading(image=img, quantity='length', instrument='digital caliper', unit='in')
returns 1.0160 in
